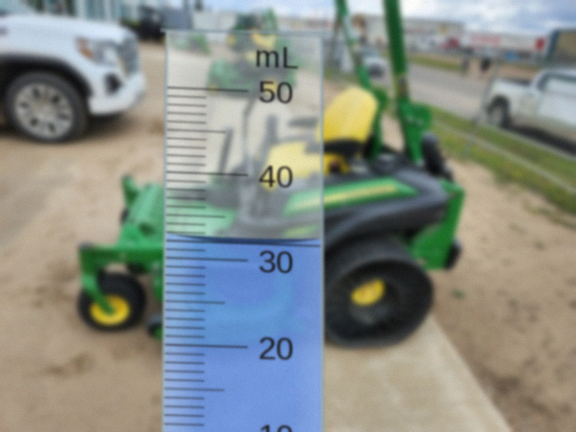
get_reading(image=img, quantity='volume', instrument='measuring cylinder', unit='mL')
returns 32 mL
